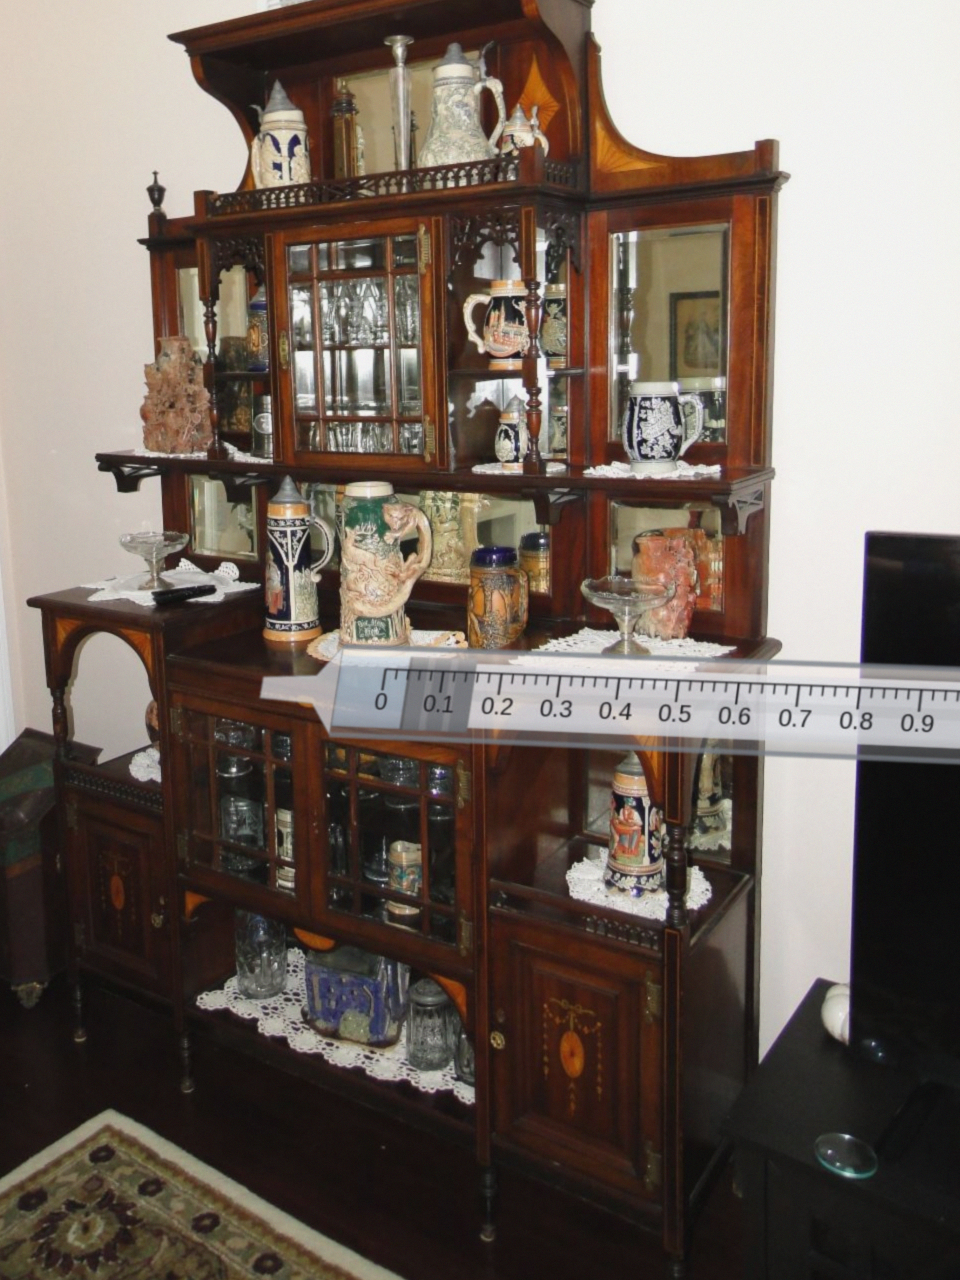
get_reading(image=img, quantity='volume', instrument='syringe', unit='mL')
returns 0.04 mL
